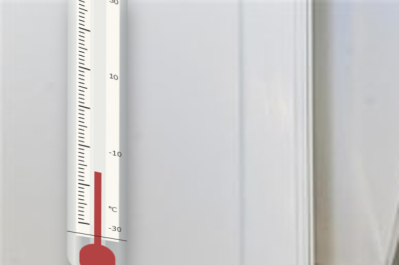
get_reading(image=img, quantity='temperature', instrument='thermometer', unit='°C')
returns -16 °C
